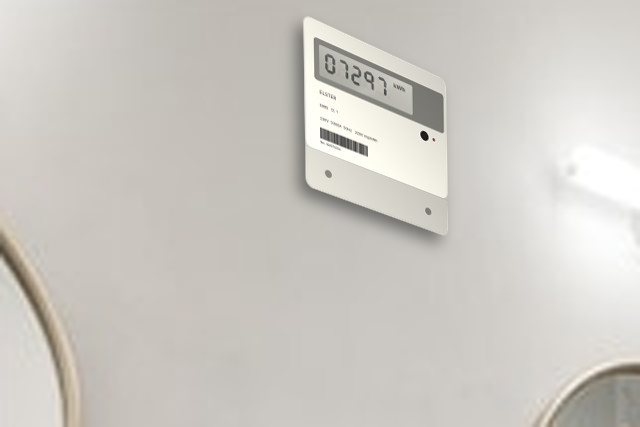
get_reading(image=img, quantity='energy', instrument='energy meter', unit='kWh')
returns 7297 kWh
